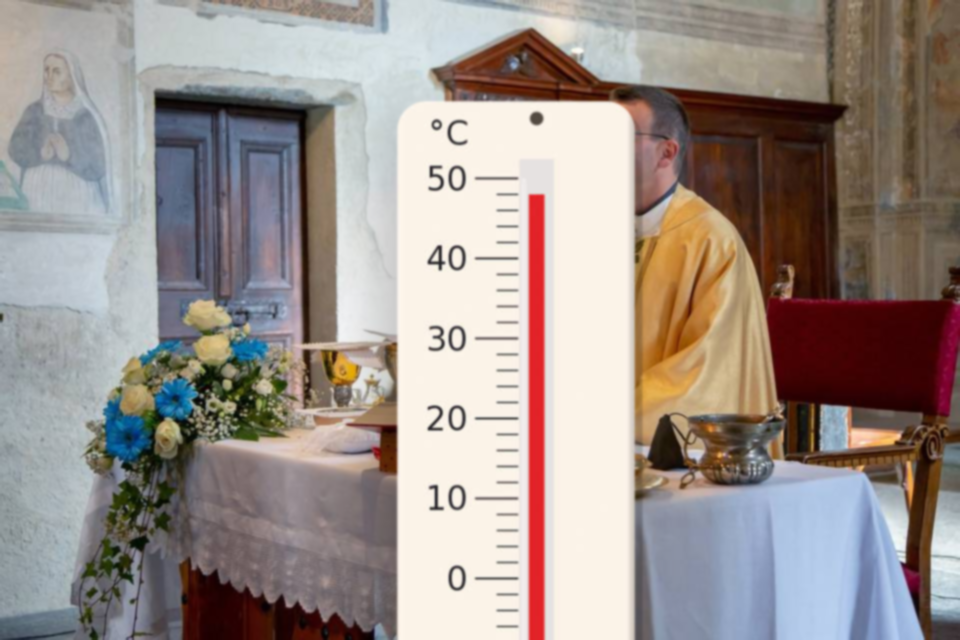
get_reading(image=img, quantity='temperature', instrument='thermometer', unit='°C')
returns 48 °C
